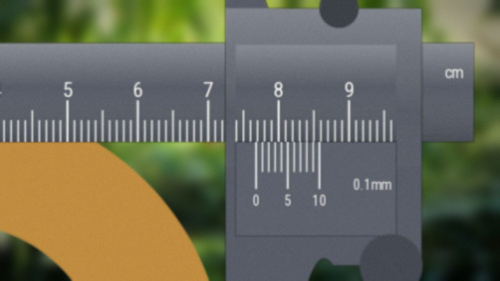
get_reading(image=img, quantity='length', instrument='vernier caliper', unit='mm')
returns 76.8 mm
